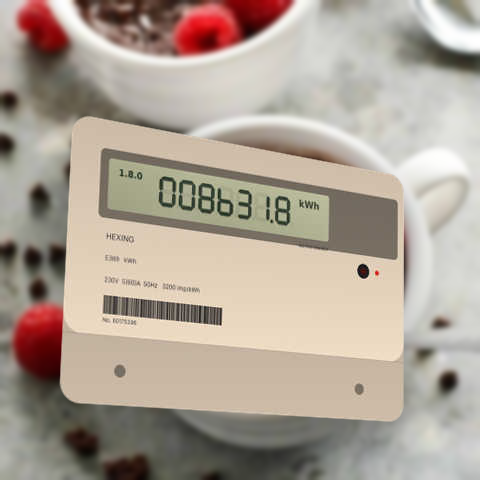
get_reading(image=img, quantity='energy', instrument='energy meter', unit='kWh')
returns 8631.8 kWh
